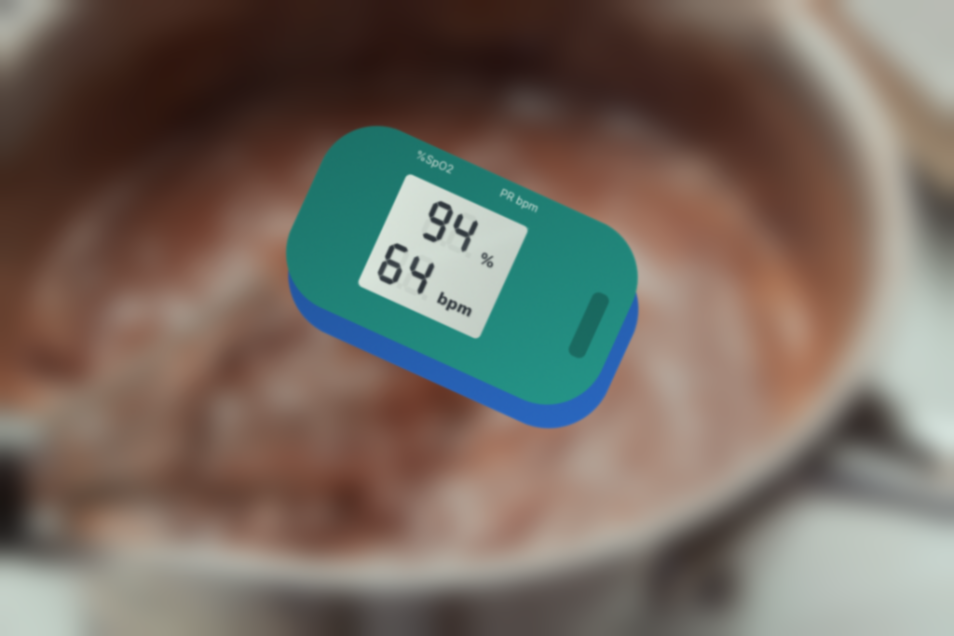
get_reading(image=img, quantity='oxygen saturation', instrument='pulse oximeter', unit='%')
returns 94 %
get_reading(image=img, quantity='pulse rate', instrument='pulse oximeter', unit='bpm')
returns 64 bpm
